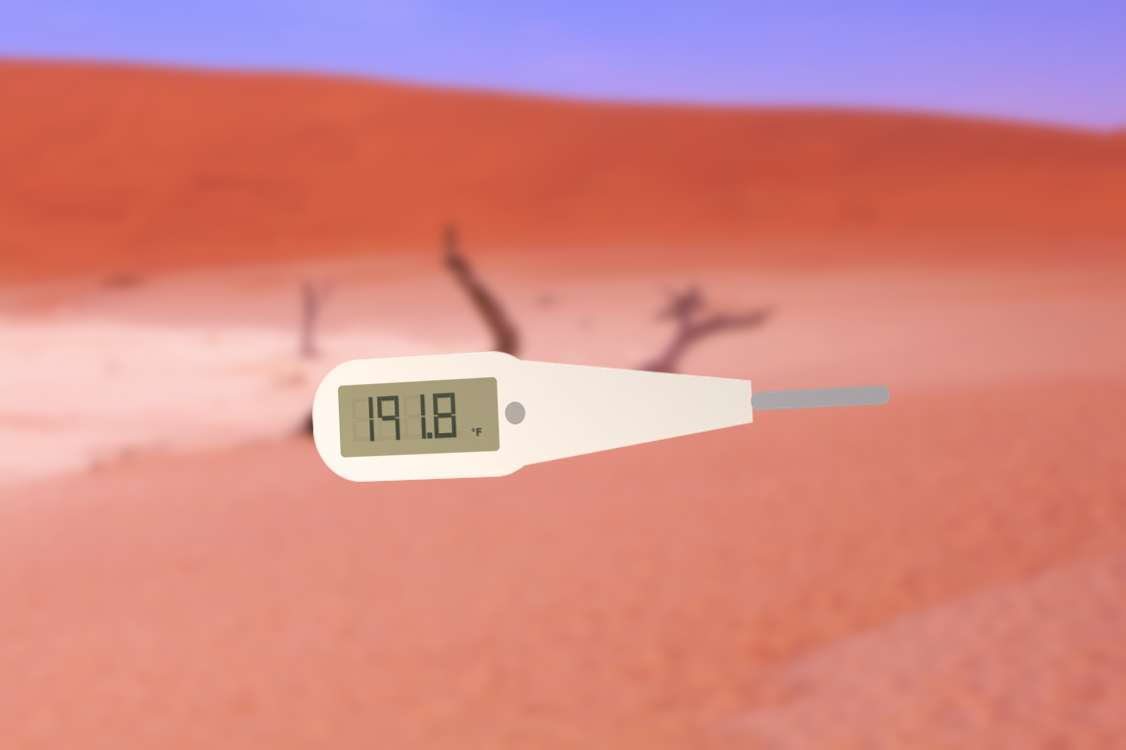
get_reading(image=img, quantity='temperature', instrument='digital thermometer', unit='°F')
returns 191.8 °F
